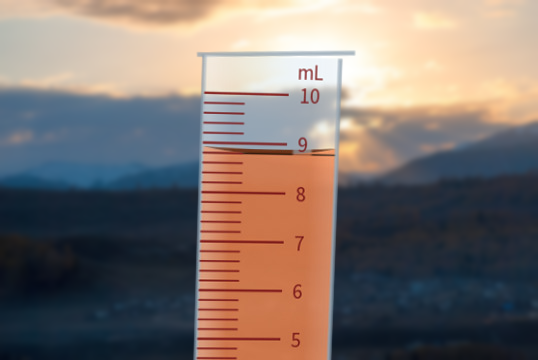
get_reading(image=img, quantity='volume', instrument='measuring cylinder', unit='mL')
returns 8.8 mL
